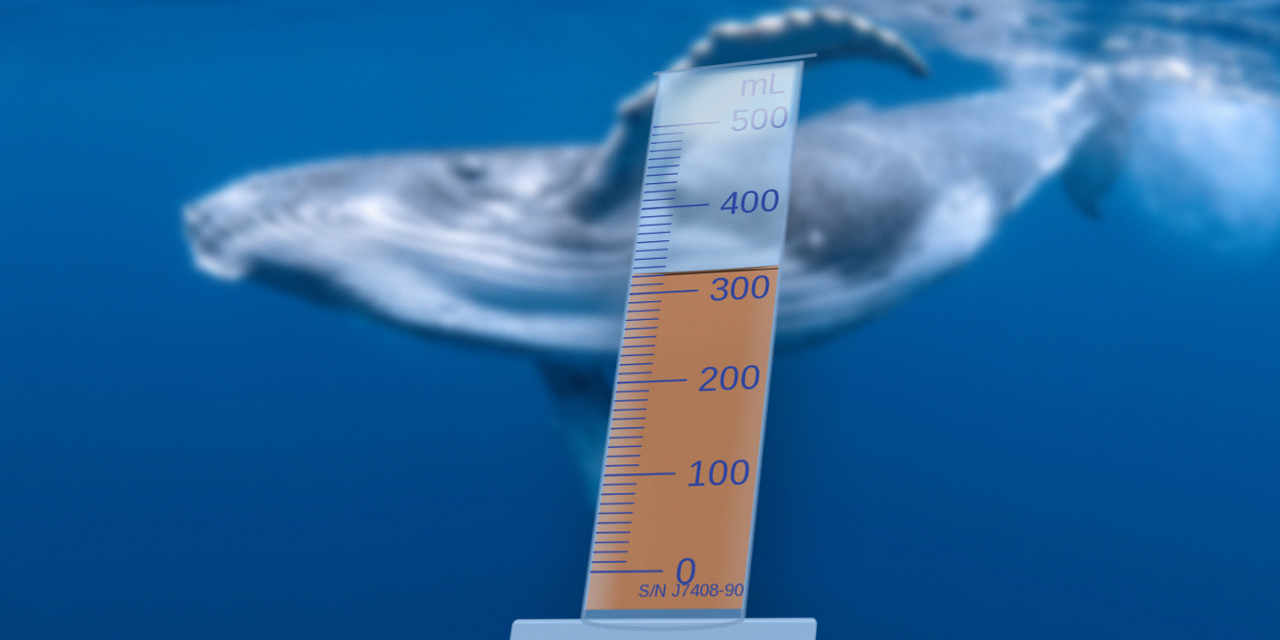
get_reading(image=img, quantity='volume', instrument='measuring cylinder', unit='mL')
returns 320 mL
